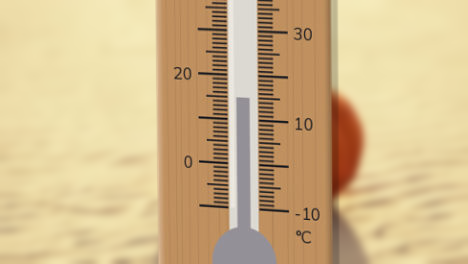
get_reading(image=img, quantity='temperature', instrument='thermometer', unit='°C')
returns 15 °C
